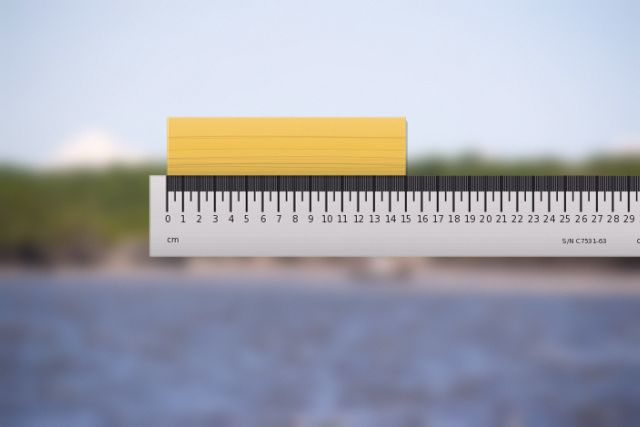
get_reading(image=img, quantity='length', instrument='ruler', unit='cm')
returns 15 cm
